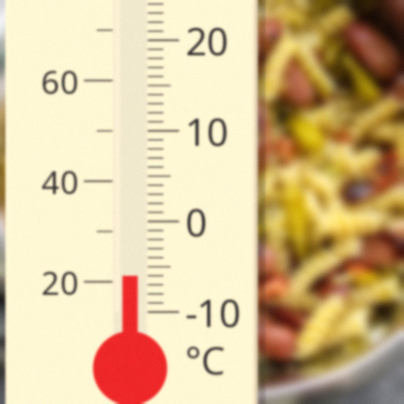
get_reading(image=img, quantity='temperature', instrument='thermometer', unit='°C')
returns -6 °C
